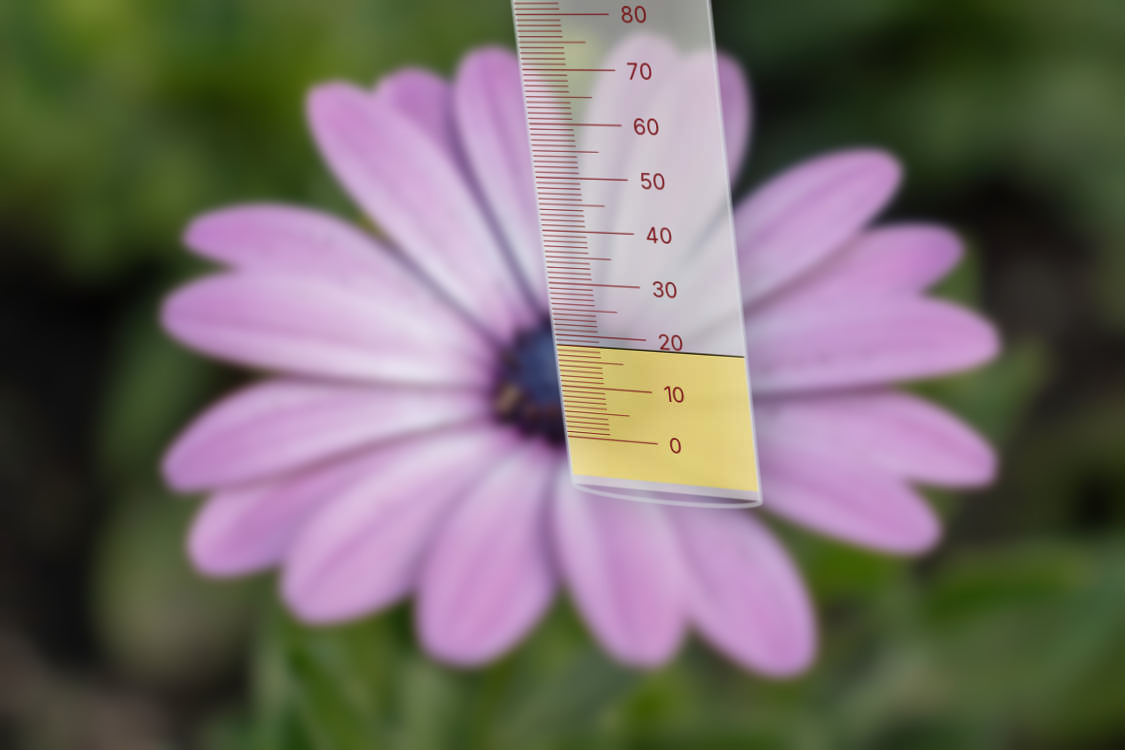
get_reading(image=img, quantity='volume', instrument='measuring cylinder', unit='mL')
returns 18 mL
